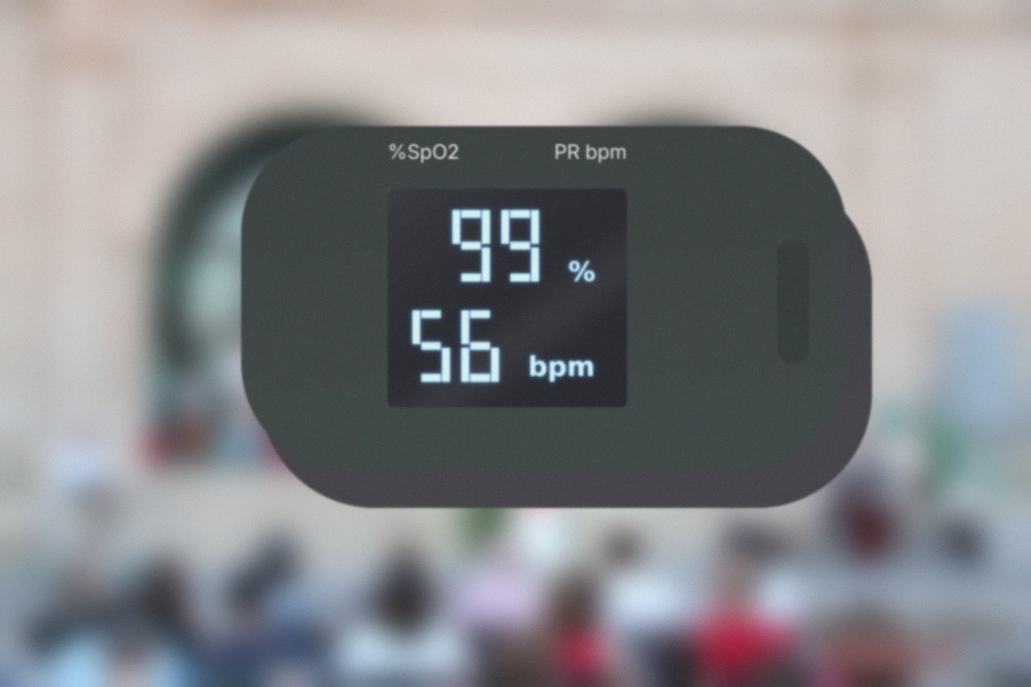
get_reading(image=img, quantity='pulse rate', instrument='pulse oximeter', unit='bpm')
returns 56 bpm
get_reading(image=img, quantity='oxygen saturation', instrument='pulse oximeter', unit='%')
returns 99 %
